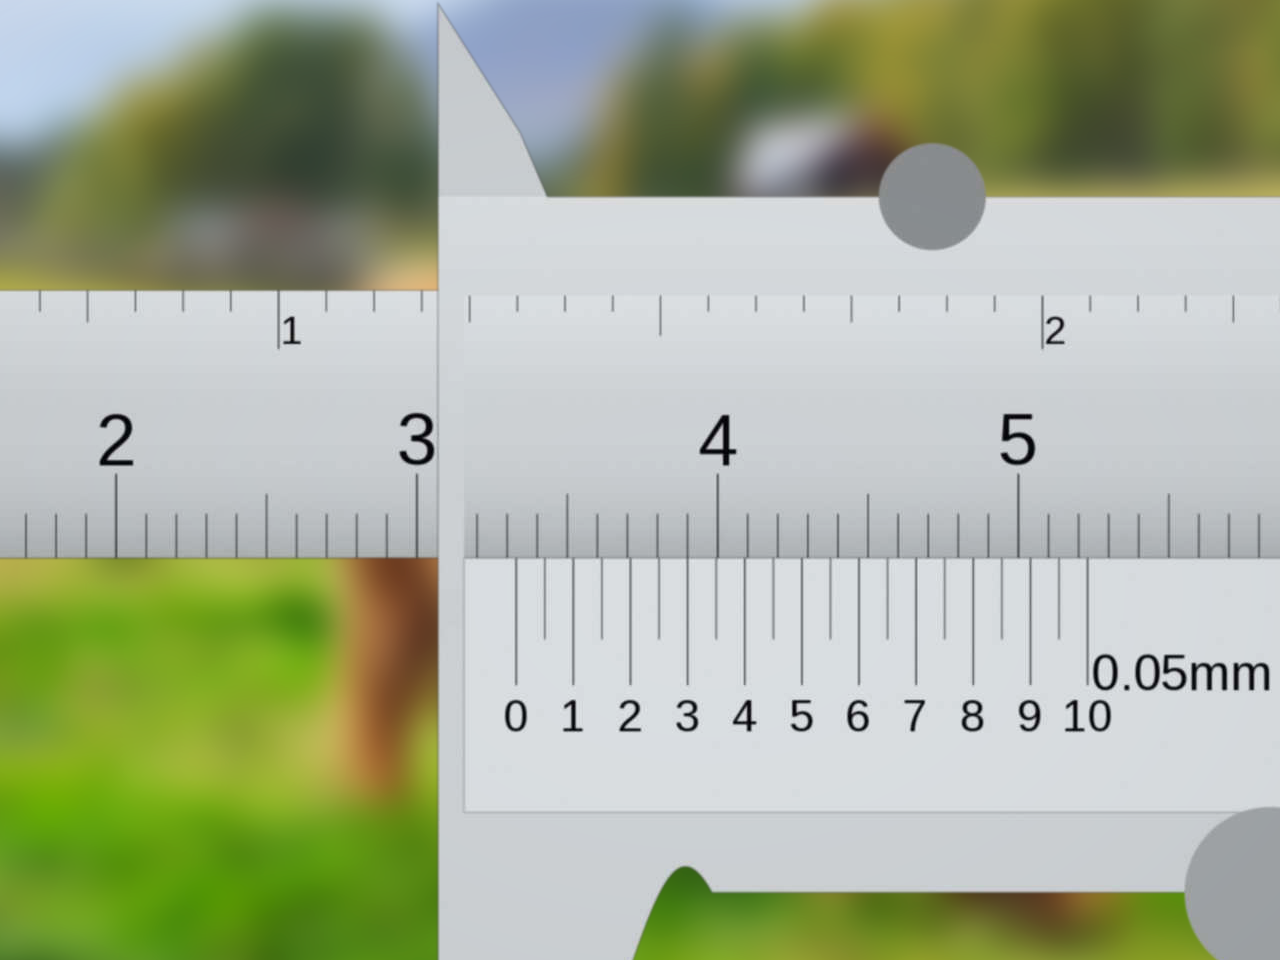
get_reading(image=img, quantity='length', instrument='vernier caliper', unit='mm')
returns 33.30 mm
